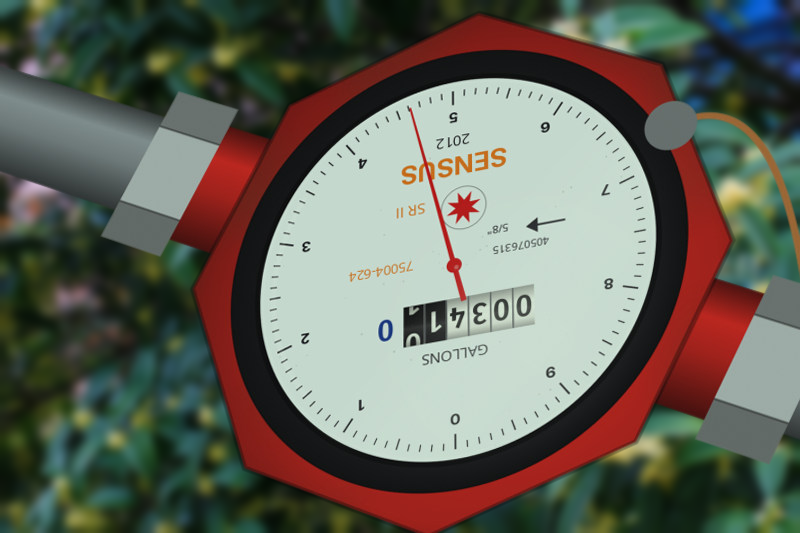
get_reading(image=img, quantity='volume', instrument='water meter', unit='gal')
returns 34104.6 gal
